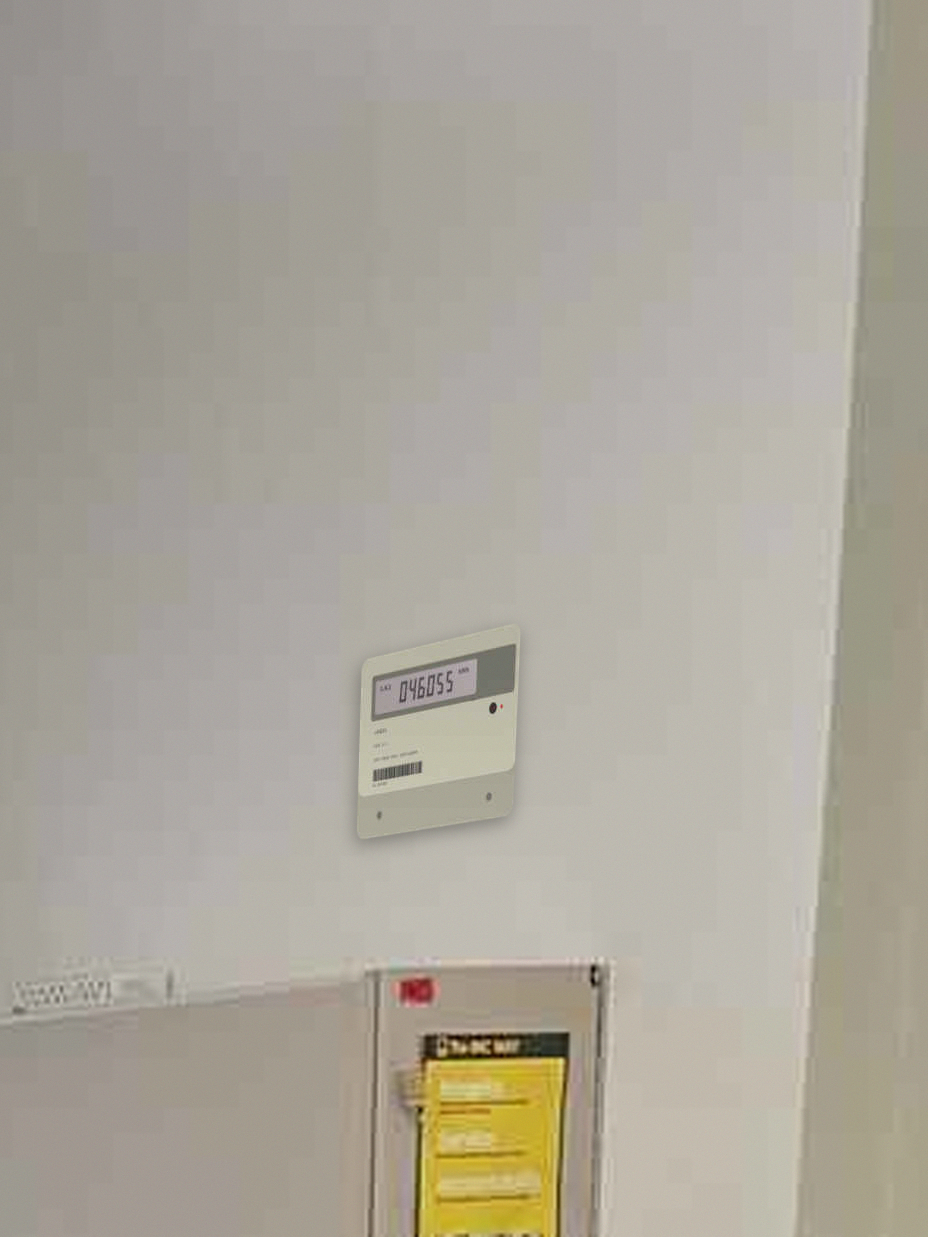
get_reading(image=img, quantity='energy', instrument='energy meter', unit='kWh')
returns 46055 kWh
